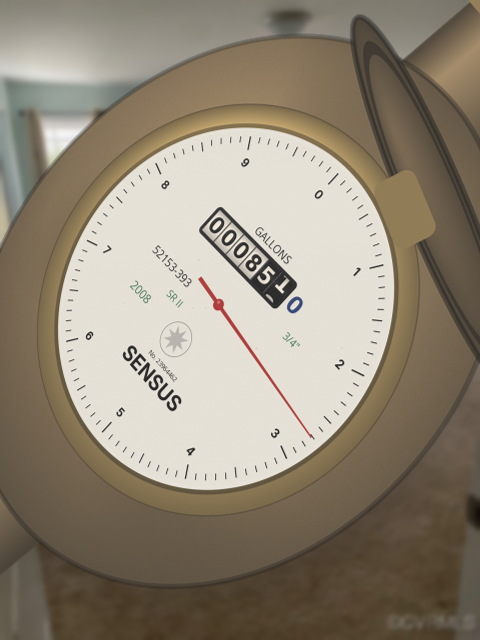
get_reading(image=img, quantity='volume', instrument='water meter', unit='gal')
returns 8512.7 gal
